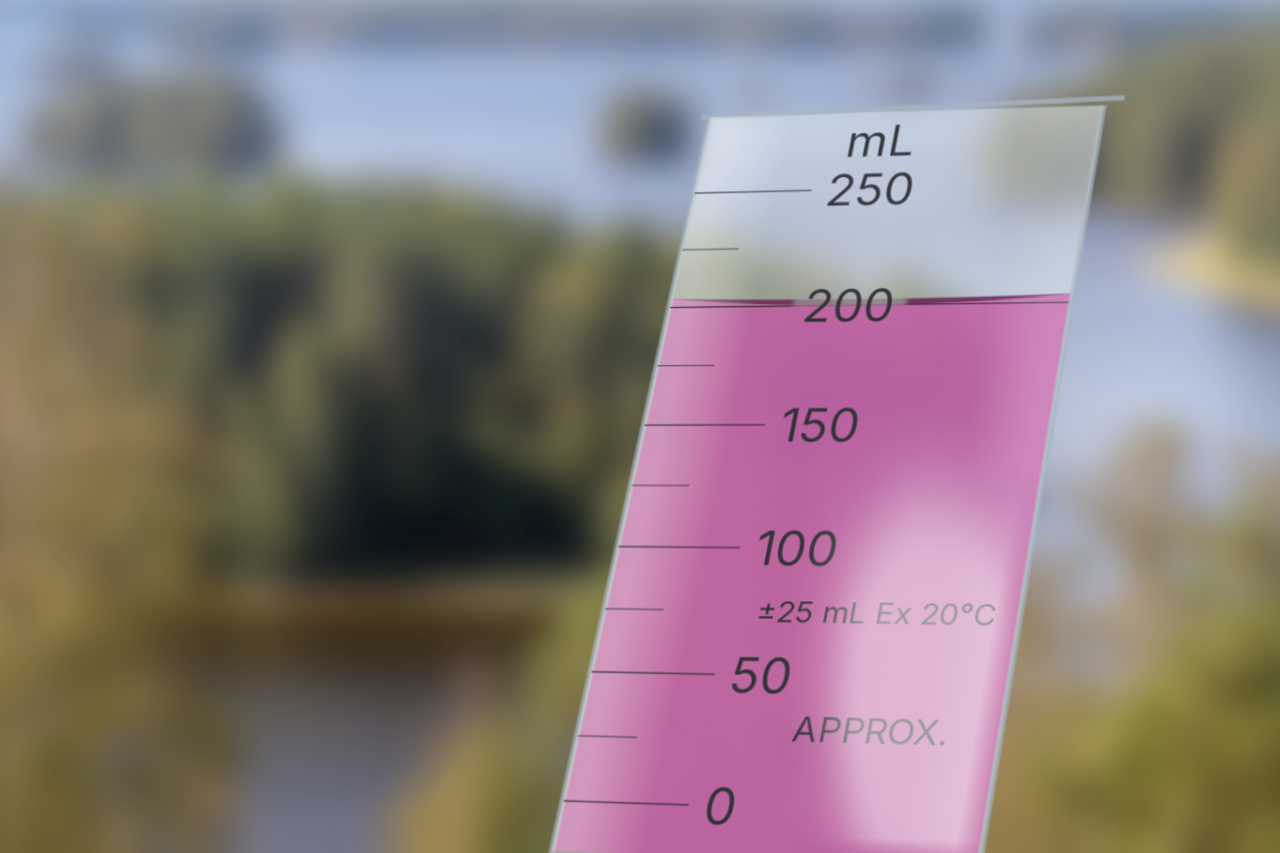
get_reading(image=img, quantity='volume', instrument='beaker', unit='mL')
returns 200 mL
